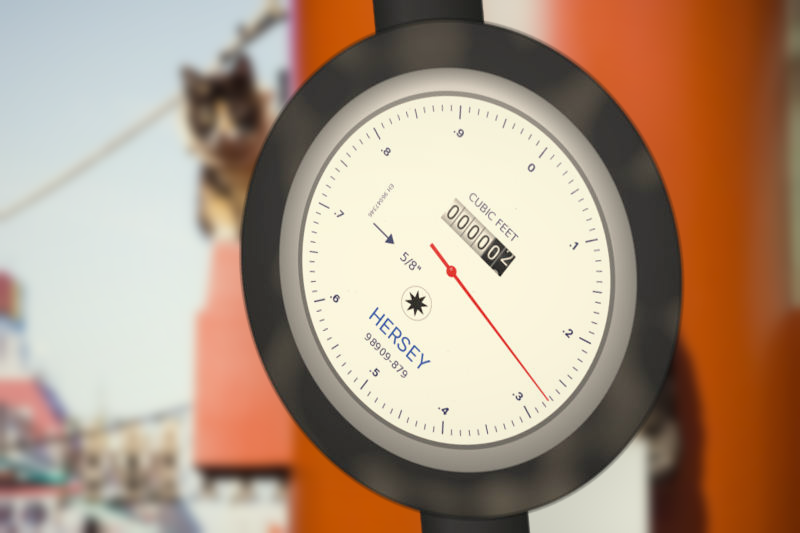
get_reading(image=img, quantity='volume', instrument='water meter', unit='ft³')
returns 2.27 ft³
